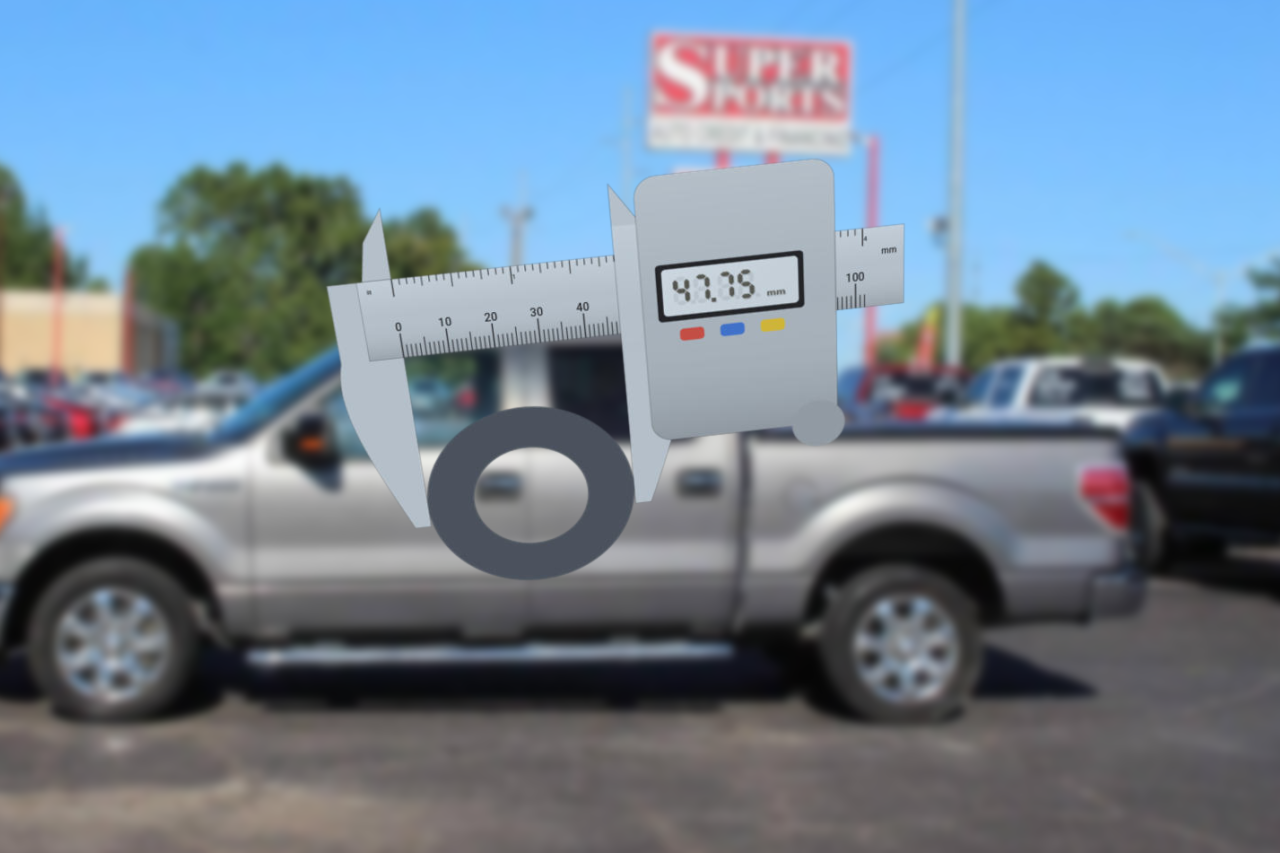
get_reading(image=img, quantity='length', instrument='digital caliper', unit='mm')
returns 47.75 mm
